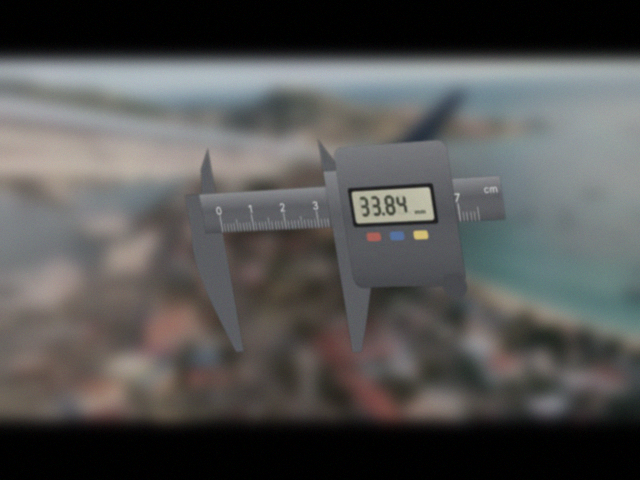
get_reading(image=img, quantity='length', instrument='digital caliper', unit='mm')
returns 33.84 mm
